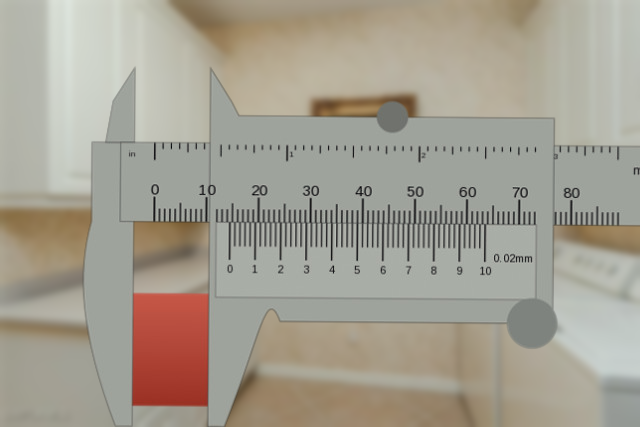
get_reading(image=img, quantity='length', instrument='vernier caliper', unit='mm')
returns 14.5 mm
